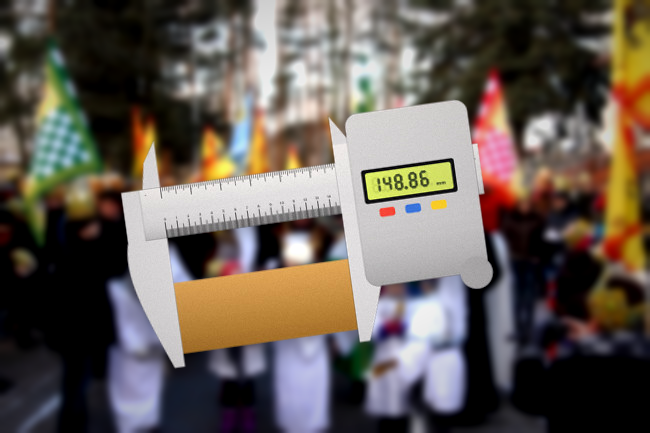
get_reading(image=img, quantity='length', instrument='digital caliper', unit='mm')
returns 148.86 mm
